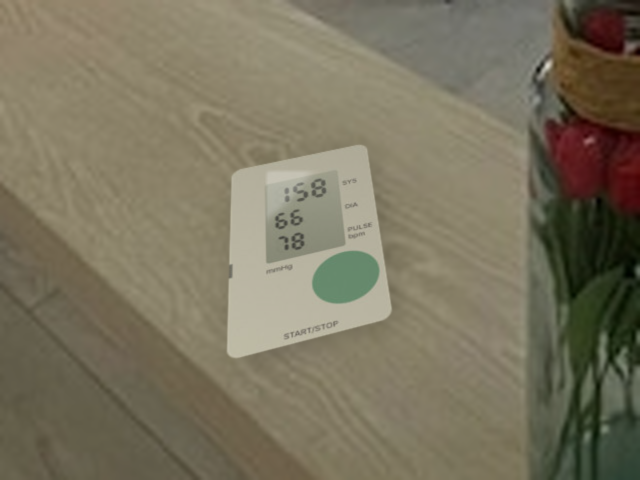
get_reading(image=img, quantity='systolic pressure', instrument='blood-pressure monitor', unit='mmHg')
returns 158 mmHg
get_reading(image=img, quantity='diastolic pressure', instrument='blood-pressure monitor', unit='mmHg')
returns 66 mmHg
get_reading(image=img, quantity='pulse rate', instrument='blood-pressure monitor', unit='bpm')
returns 78 bpm
